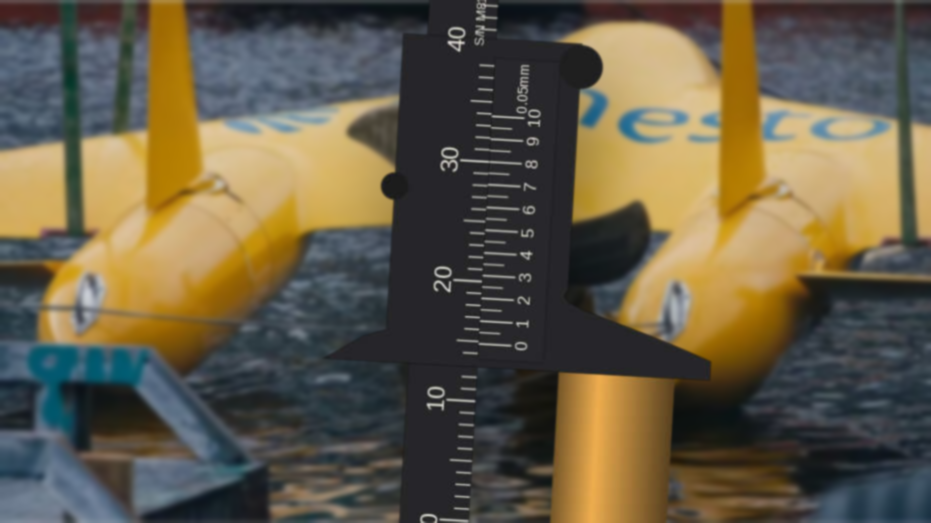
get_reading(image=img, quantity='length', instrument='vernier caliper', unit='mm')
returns 14.8 mm
